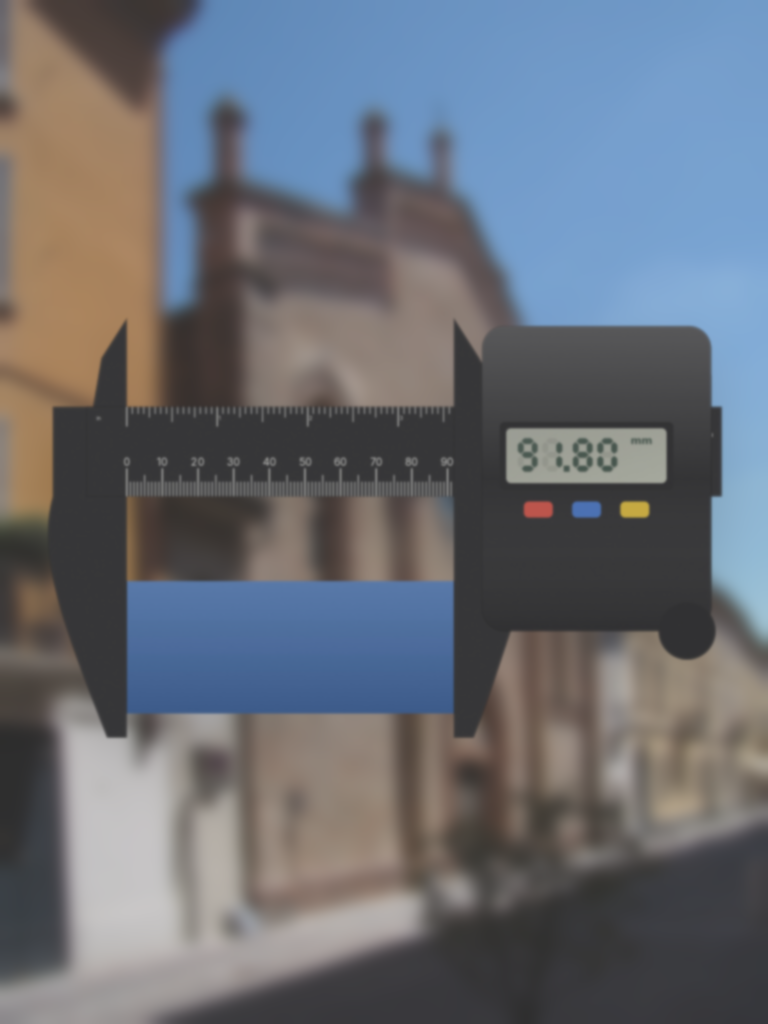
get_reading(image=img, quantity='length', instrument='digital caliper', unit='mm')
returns 91.80 mm
